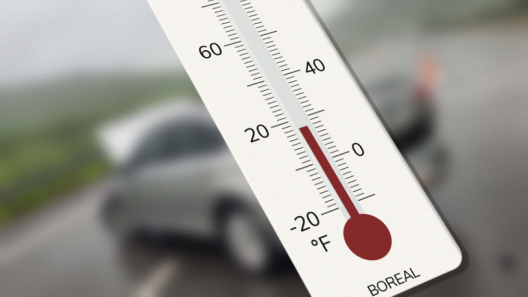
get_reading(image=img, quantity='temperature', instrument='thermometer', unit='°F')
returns 16 °F
